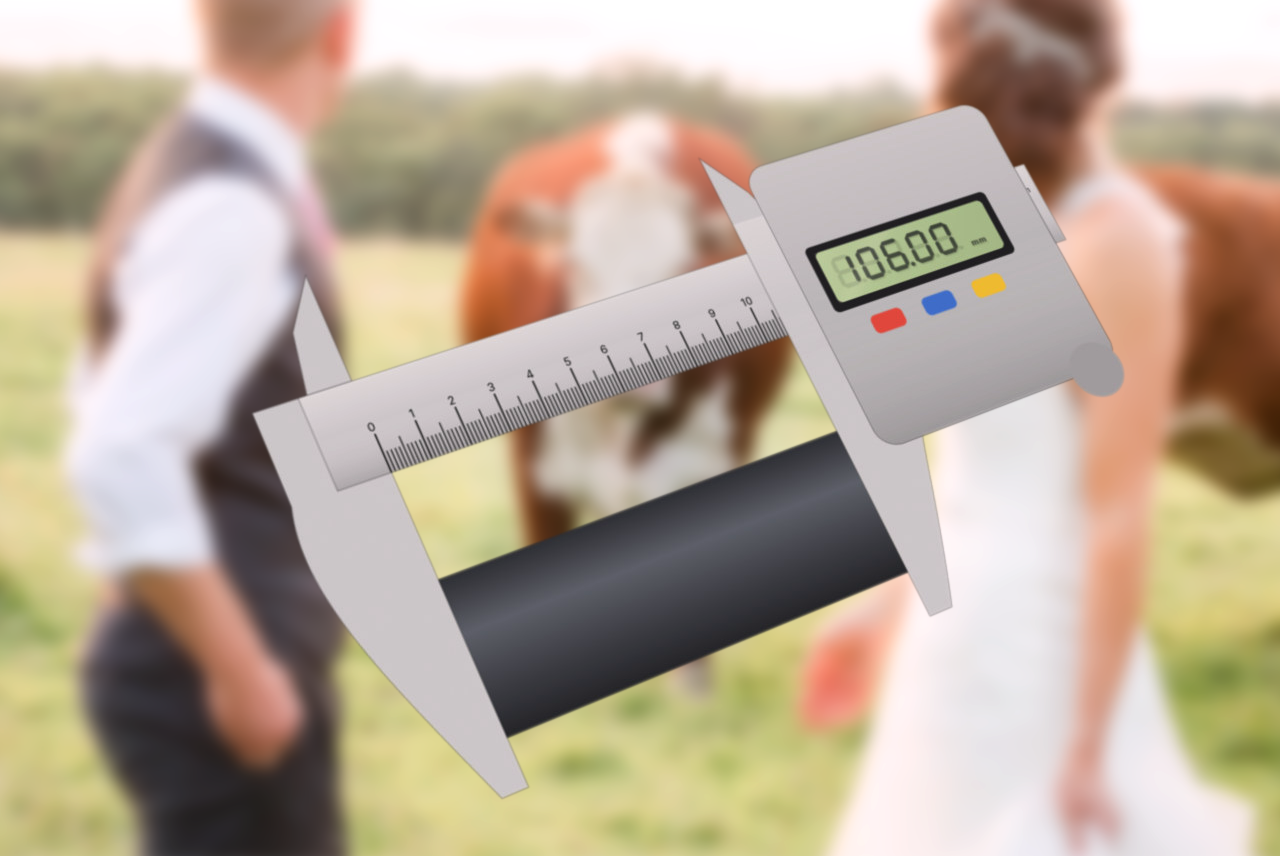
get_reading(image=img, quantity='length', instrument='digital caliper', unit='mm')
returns 106.00 mm
